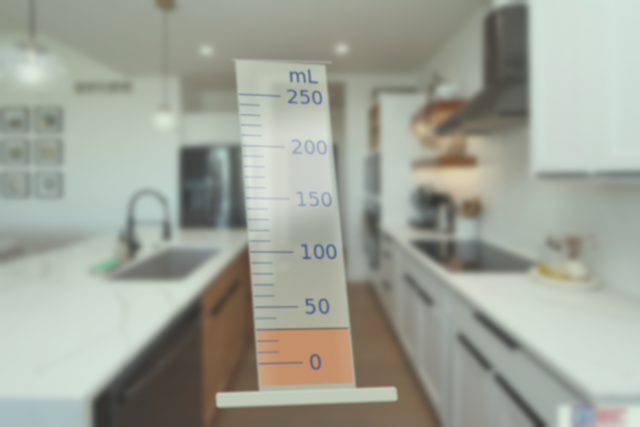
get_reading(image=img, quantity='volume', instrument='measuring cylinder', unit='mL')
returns 30 mL
